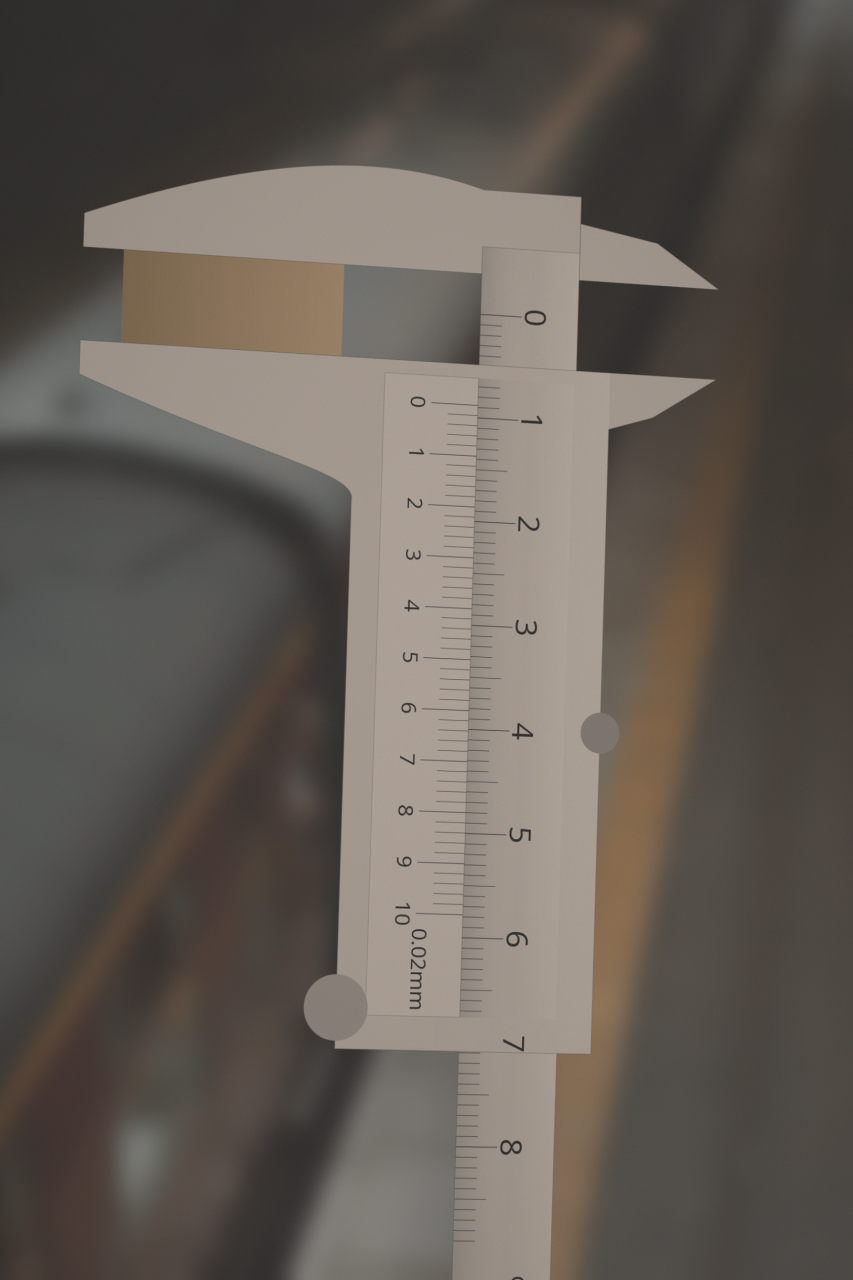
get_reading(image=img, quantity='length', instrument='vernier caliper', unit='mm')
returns 8.8 mm
